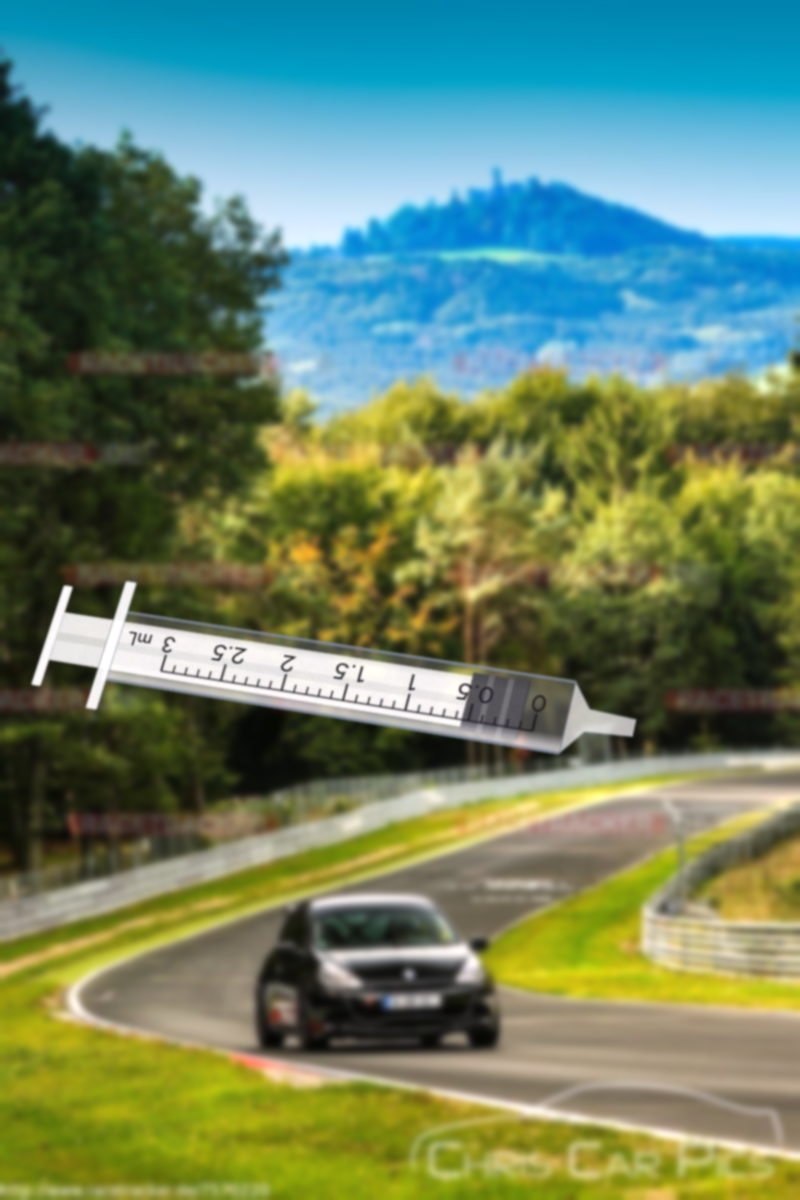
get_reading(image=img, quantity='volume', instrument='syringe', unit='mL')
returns 0.1 mL
